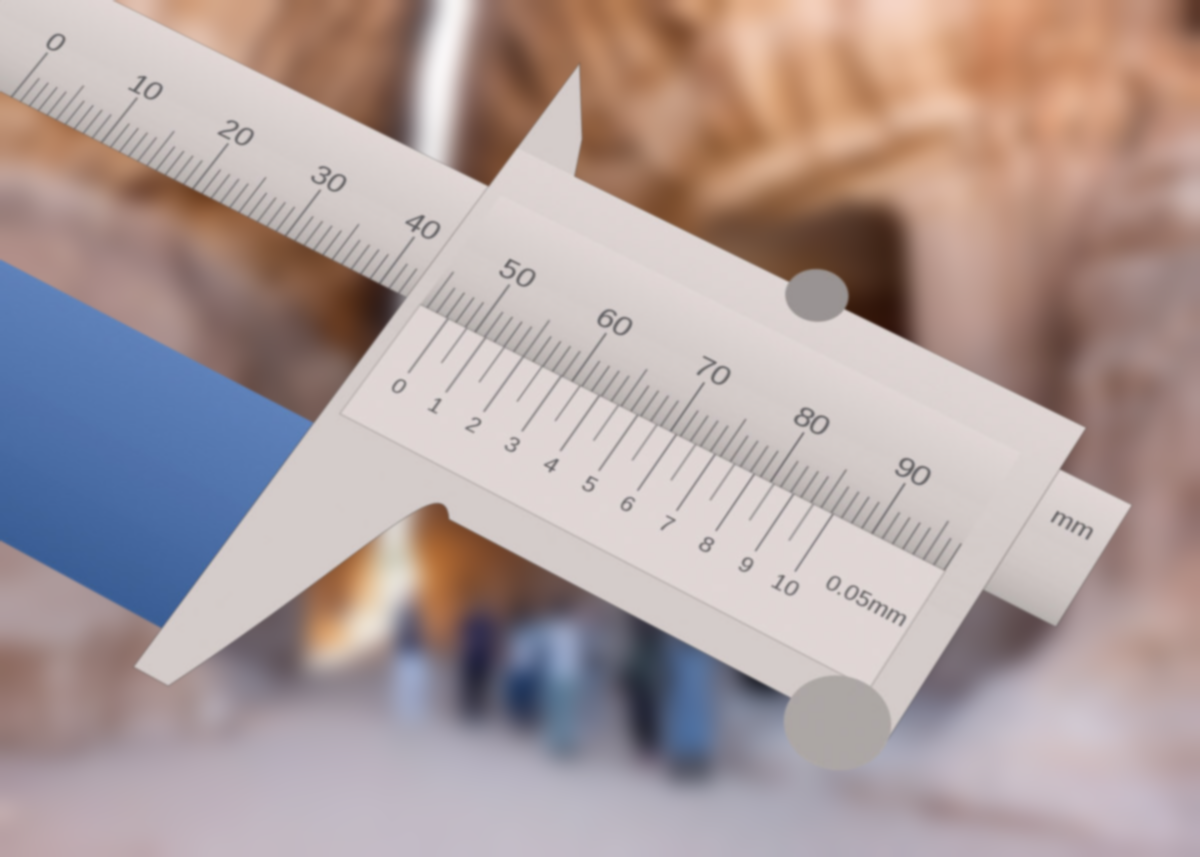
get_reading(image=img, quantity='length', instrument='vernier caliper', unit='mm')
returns 47.2 mm
